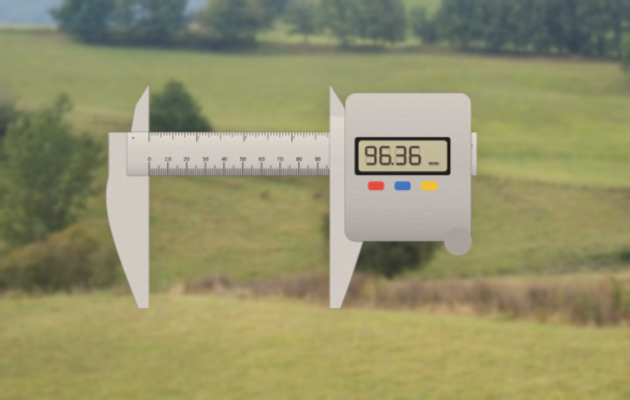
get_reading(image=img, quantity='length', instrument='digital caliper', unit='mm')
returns 96.36 mm
